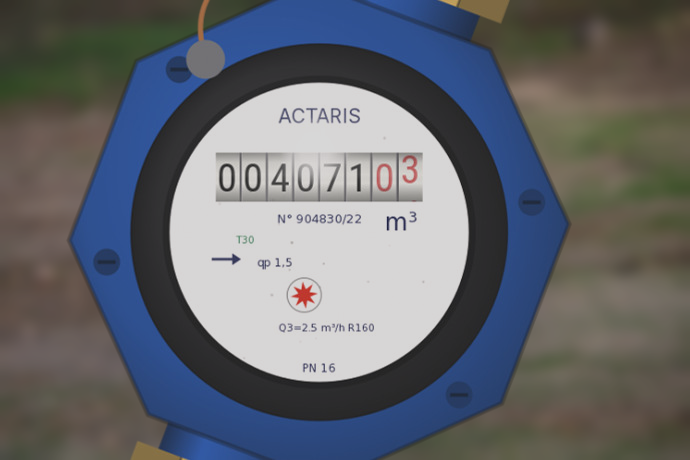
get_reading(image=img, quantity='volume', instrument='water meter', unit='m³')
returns 4071.03 m³
